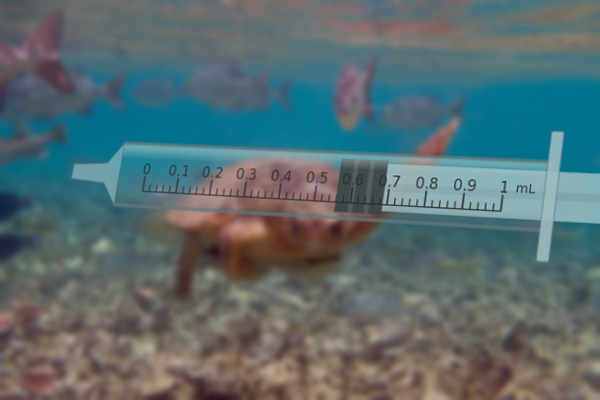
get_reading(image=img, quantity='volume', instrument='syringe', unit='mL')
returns 0.56 mL
